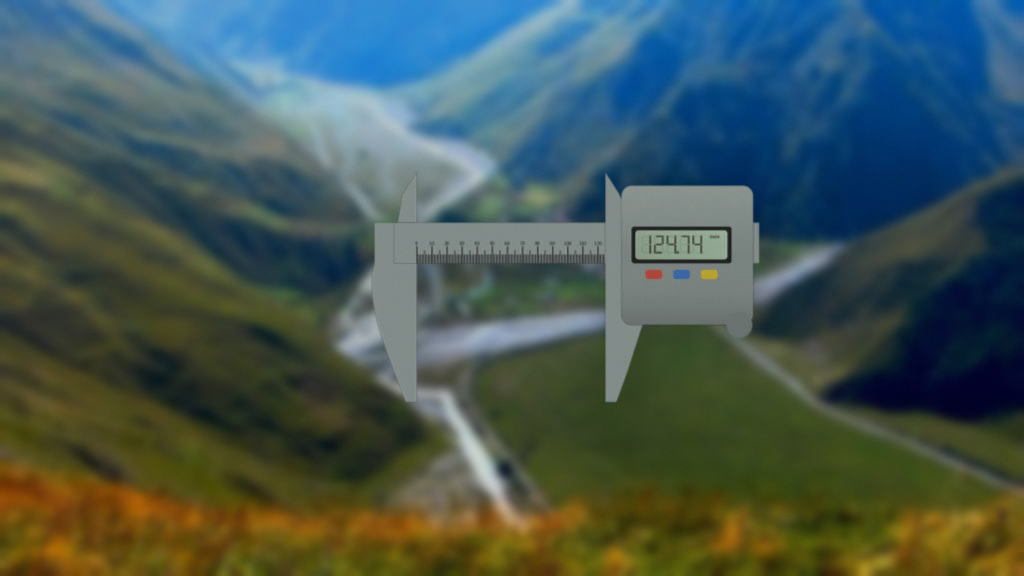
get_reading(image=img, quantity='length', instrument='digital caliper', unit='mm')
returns 124.74 mm
